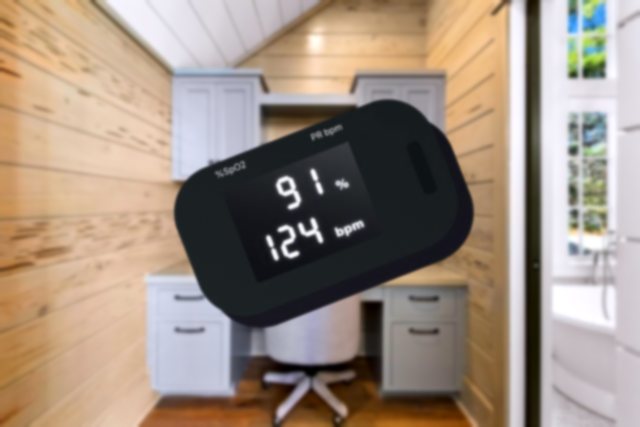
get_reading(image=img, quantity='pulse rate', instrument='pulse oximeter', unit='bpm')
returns 124 bpm
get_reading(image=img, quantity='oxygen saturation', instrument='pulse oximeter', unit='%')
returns 91 %
